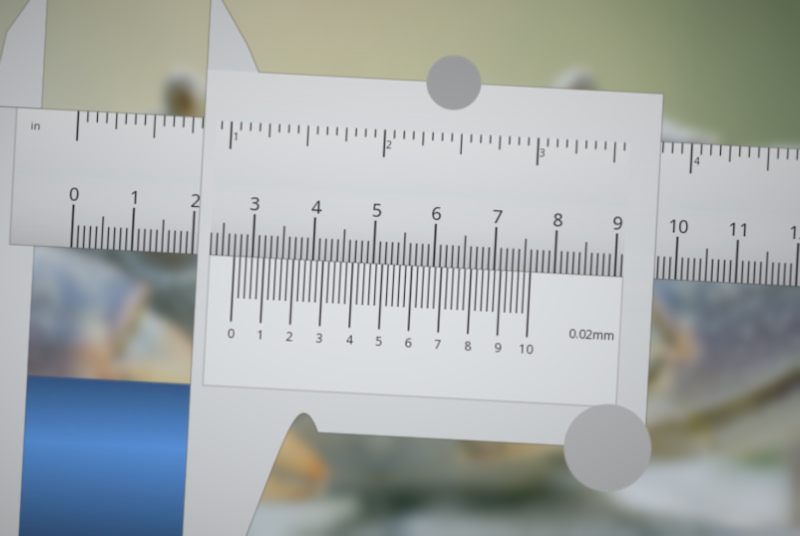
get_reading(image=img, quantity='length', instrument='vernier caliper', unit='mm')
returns 27.0 mm
